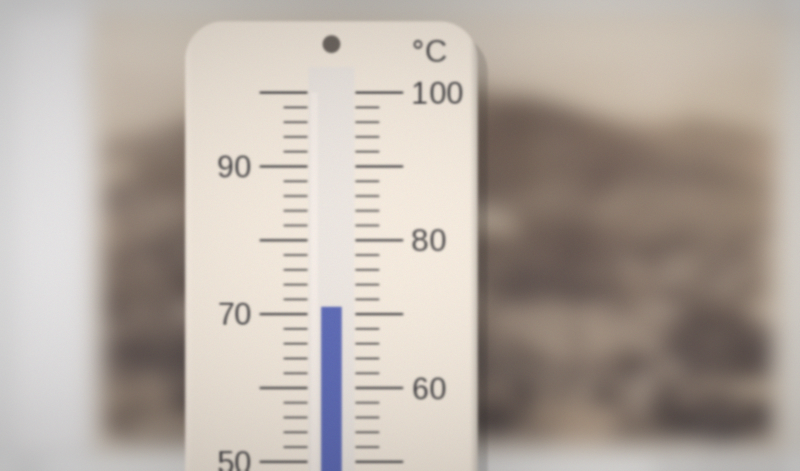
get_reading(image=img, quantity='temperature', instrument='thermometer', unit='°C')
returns 71 °C
